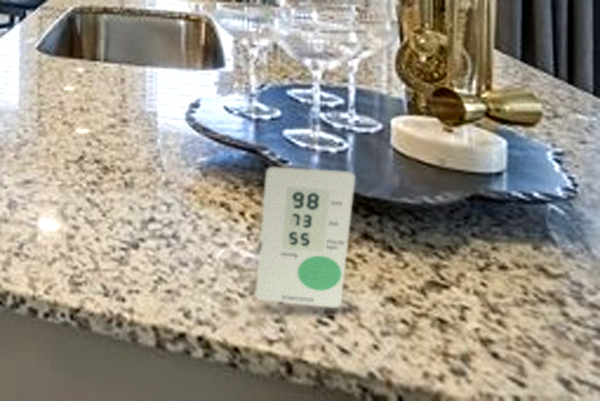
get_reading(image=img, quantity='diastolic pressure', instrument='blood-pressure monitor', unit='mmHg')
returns 73 mmHg
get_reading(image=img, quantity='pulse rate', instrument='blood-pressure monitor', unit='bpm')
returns 55 bpm
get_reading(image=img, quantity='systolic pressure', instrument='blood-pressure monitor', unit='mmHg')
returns 98 mmHg
